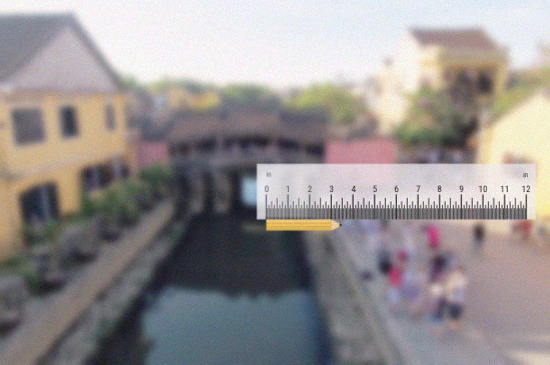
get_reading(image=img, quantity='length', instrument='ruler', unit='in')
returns 3.5 in
